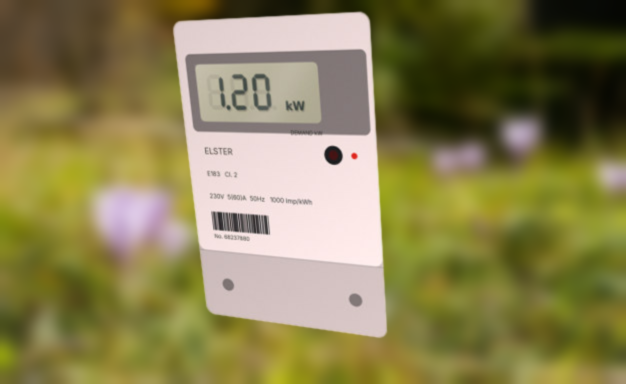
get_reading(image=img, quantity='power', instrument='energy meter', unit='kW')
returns 1.20 kW
